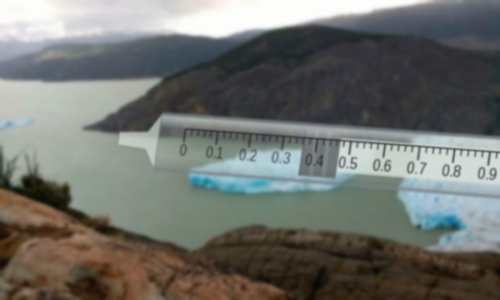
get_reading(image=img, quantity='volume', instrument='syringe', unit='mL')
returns 0.36 mL
